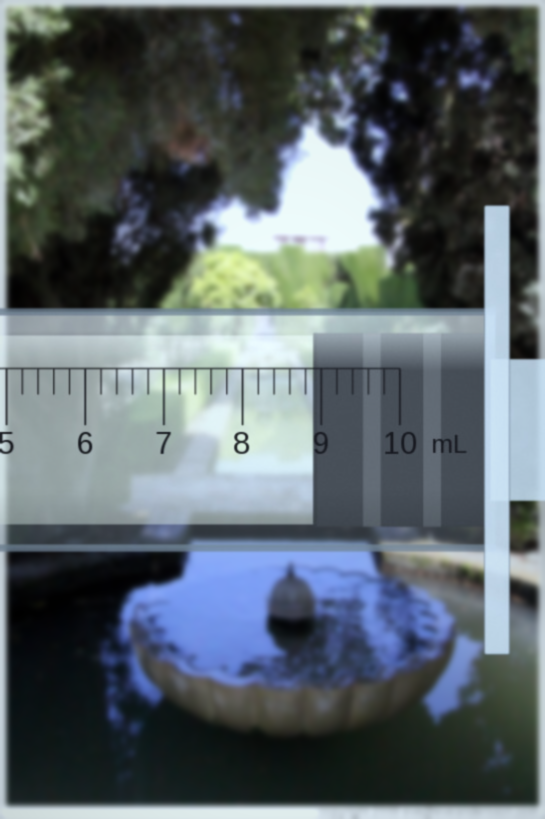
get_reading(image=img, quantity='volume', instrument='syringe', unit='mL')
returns 8.9 mL
